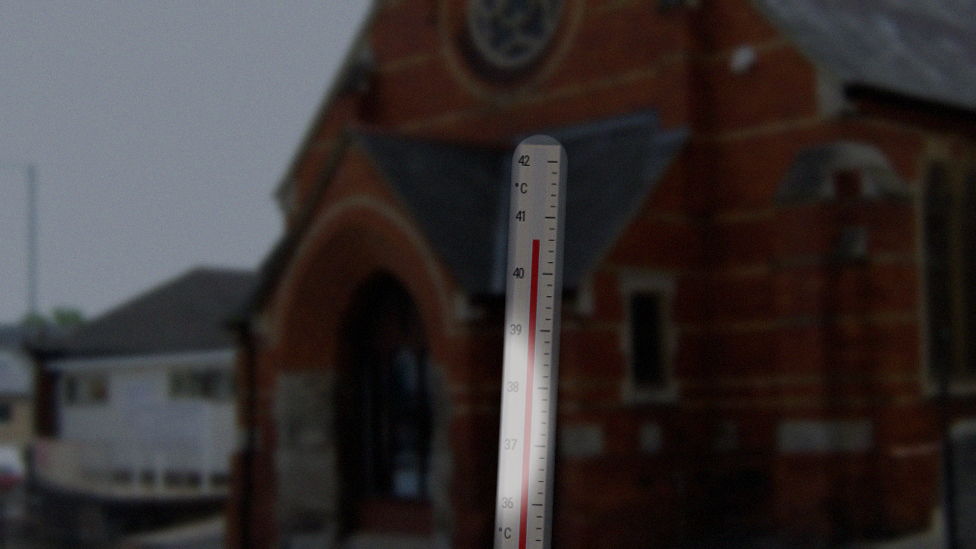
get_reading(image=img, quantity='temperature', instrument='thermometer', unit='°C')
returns 40.6 °C
